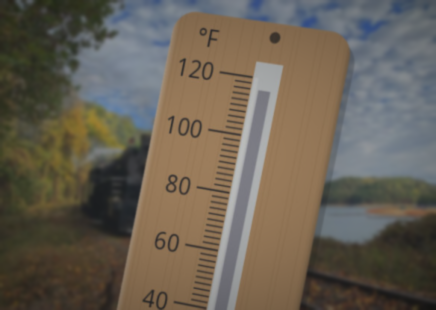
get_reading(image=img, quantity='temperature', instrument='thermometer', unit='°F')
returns 116 °F
